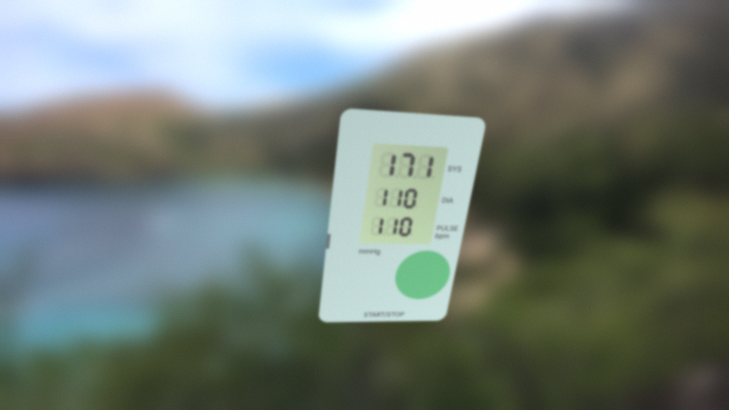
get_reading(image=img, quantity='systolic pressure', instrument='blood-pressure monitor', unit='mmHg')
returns 171 mmHg
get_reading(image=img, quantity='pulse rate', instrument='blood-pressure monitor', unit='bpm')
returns 110 bpm
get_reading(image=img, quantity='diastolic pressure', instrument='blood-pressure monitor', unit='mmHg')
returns 110 mmHg
